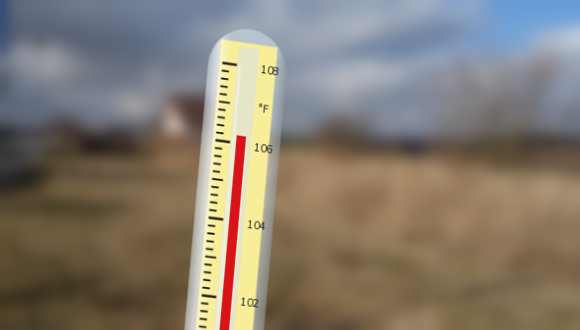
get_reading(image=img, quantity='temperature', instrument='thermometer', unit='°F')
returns 106.2 °F
